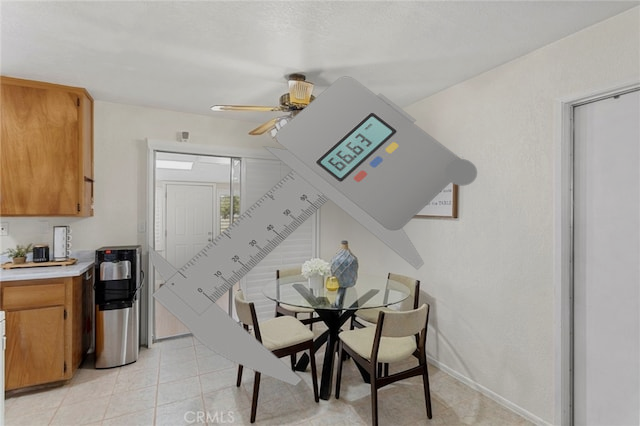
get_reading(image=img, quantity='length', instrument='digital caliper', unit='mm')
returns 66.63 mm
